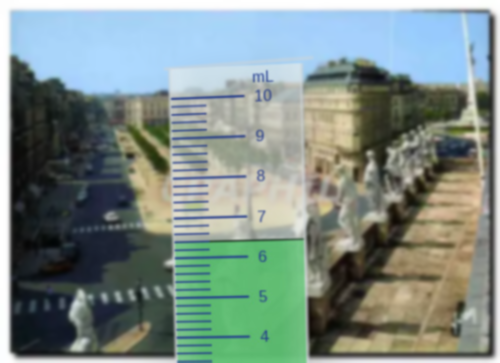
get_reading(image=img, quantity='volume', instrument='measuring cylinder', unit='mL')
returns 6.4 mL
